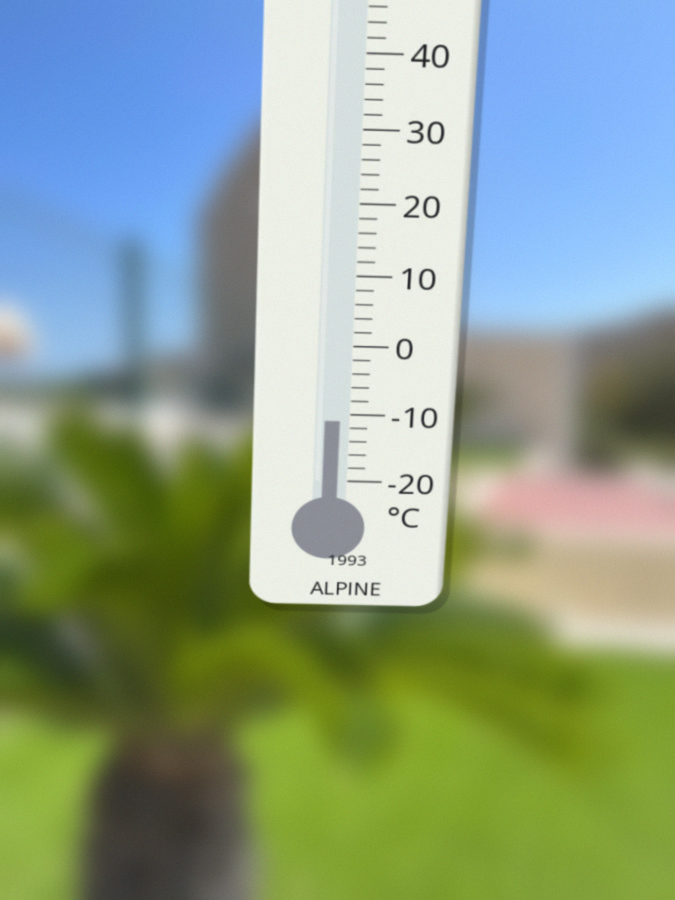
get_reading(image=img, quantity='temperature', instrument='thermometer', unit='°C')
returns -11 °C
